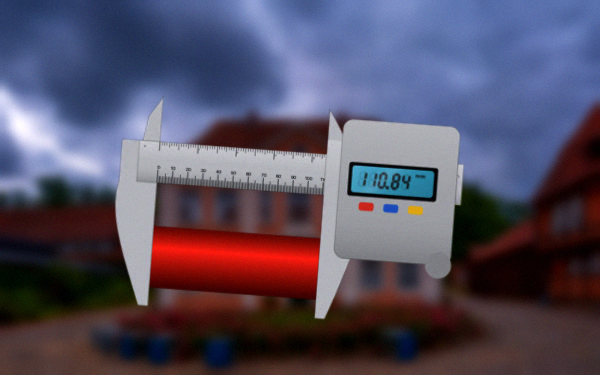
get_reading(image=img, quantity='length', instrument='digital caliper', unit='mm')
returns 110.84 mm
